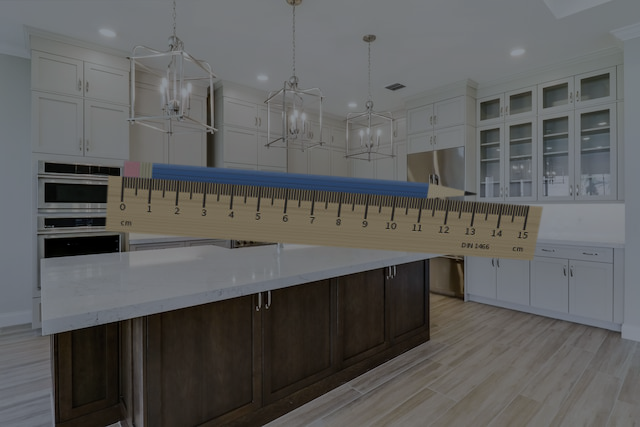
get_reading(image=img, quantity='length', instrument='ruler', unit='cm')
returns 13 cm
